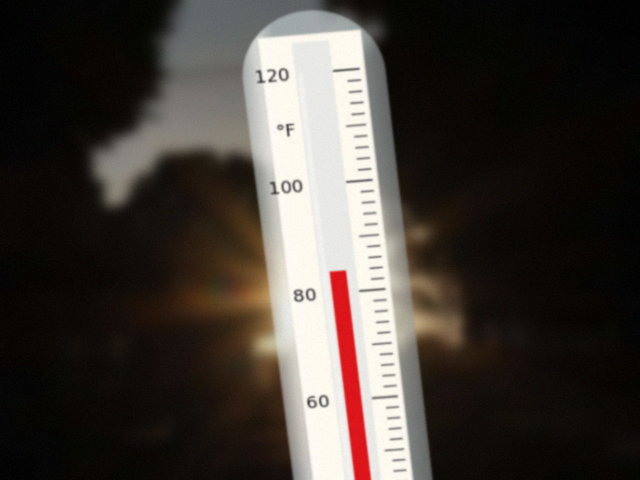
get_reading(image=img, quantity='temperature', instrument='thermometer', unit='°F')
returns 84 °F
